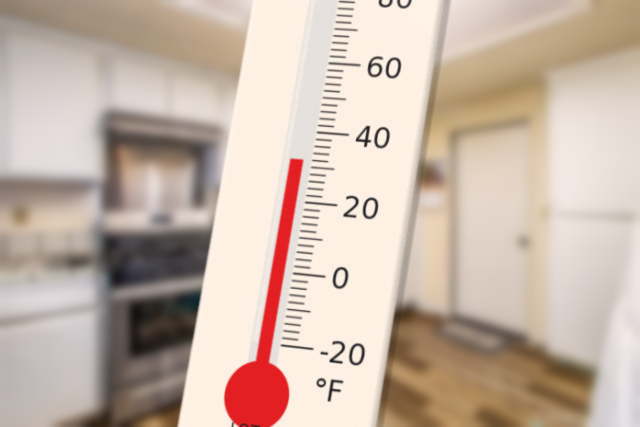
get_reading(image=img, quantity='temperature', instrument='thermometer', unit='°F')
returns 32 °F
